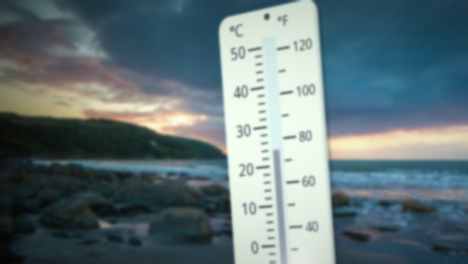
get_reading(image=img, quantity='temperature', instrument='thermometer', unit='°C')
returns 24 °C
